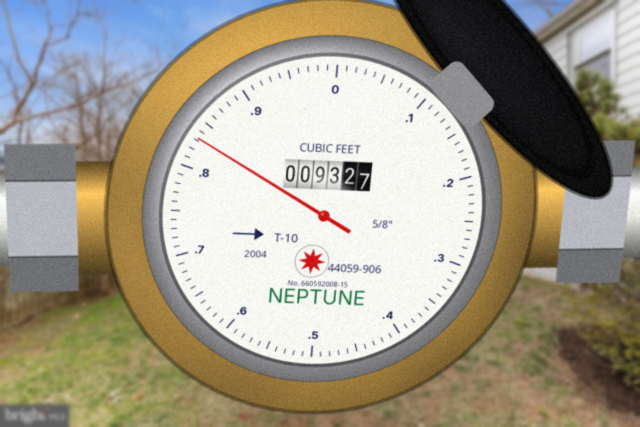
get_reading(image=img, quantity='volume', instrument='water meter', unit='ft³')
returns 9326.83 ft³
